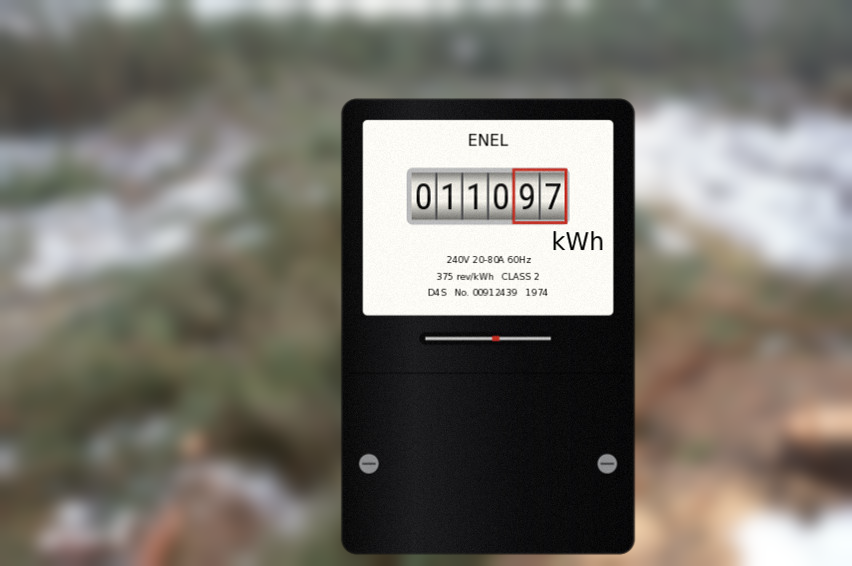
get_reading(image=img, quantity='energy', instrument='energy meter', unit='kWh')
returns 110.97 kWh
